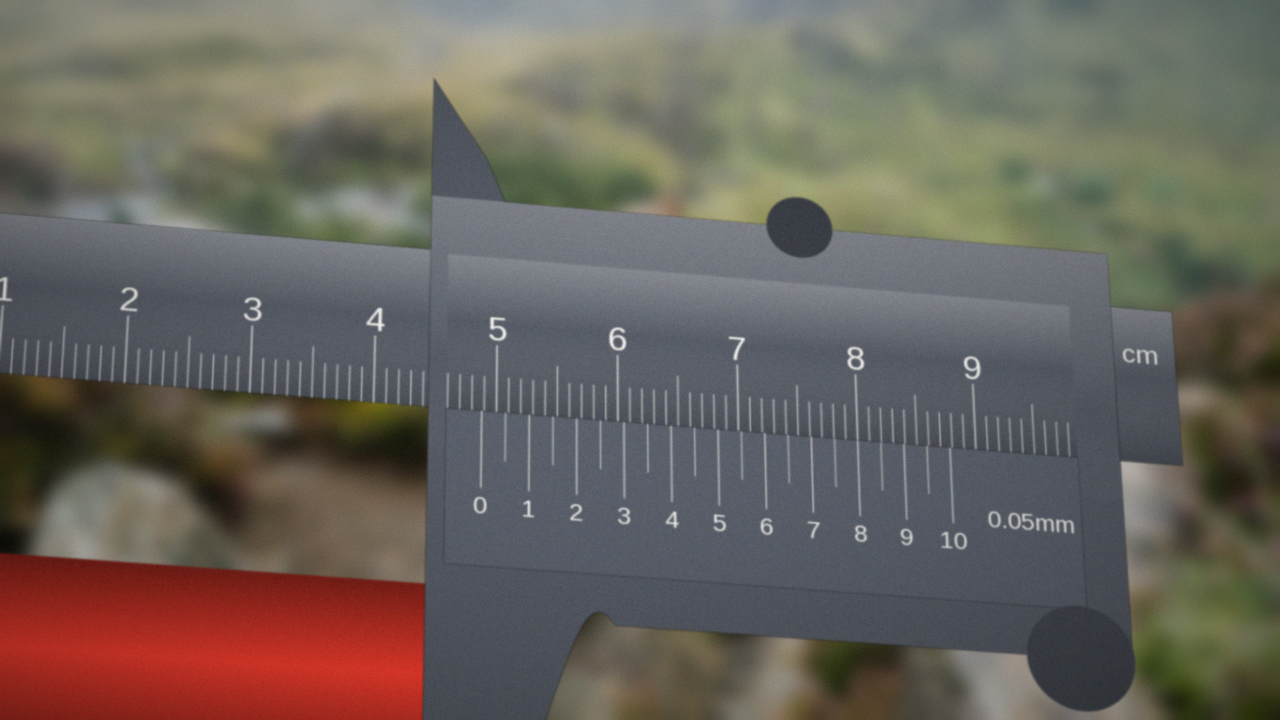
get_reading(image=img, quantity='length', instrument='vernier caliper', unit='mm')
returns 48.8 mm
